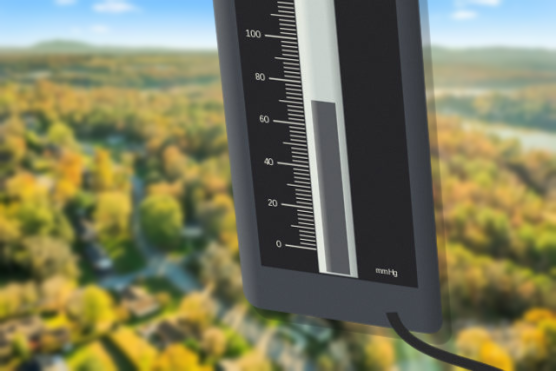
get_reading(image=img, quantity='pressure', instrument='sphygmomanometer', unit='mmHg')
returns 72 mmHg
